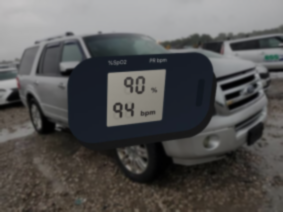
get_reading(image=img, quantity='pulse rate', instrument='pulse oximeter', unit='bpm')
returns 94 bpm
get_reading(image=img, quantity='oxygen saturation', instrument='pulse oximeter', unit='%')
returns 90 %
